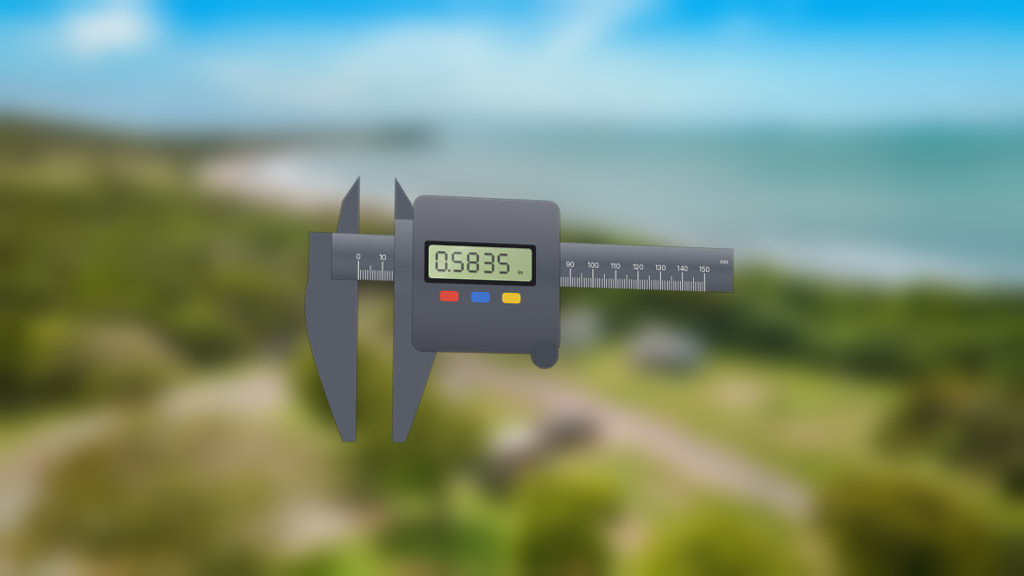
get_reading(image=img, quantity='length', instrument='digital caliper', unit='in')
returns 0.5835 in
